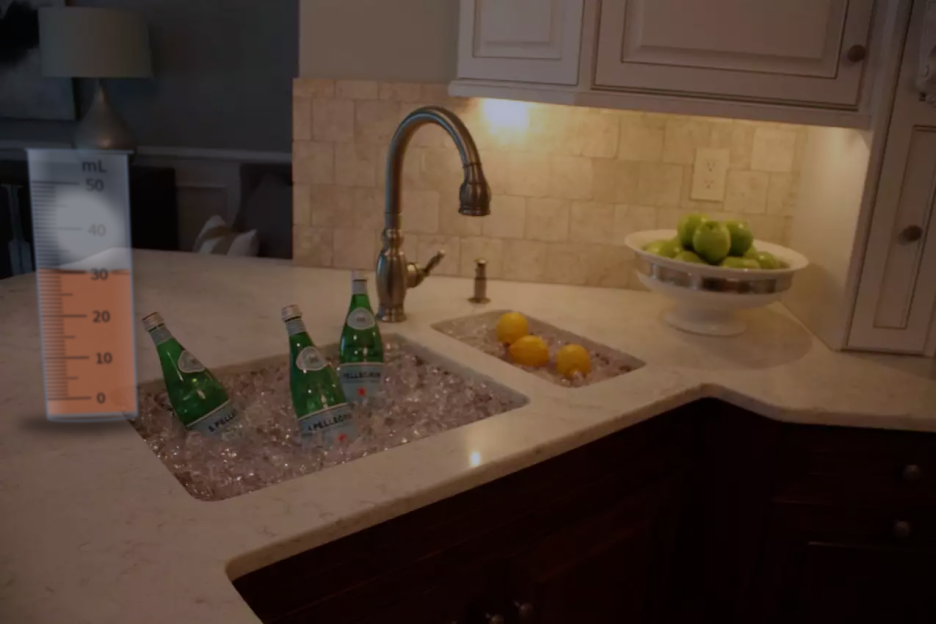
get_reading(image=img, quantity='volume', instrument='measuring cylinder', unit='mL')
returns 30 mL
